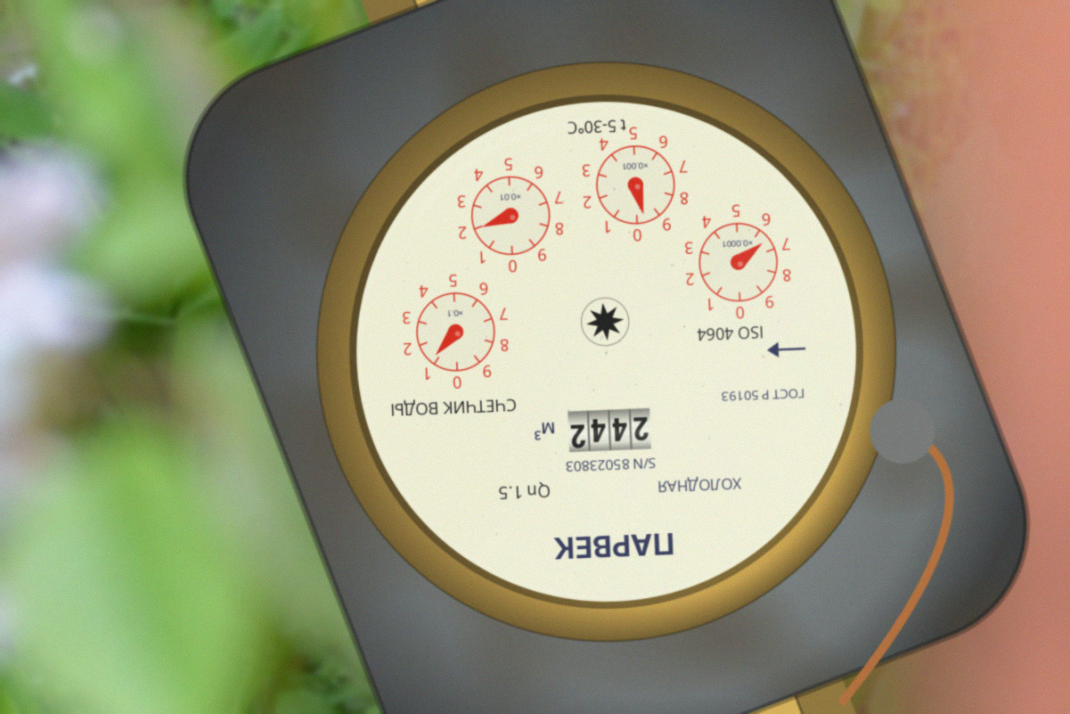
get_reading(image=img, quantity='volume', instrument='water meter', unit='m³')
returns 2442.1196 m³
